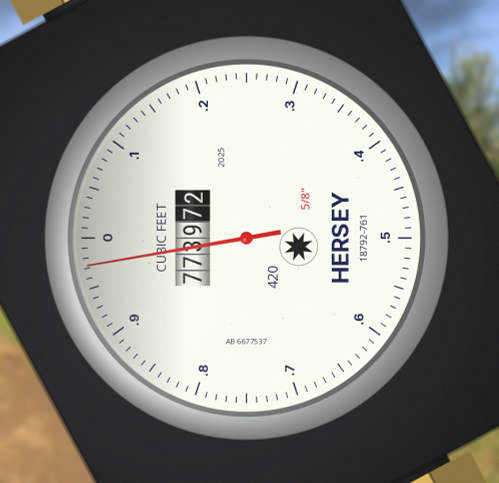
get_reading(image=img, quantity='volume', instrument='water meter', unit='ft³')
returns 773971.97 ft³
